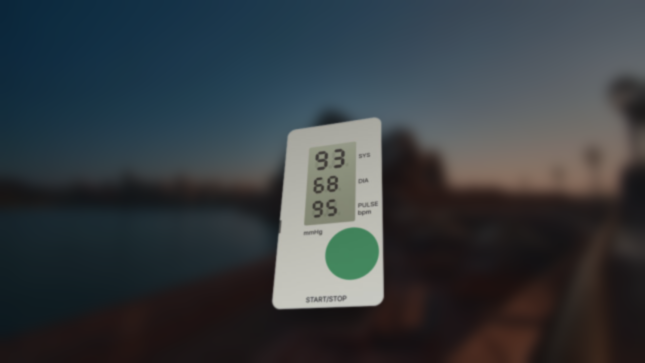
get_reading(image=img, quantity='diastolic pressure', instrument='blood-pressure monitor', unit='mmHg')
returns 68 mmHg
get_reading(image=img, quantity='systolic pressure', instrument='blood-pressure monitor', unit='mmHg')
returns 93 mmHg
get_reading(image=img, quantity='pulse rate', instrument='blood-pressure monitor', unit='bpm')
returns 95 bpm
